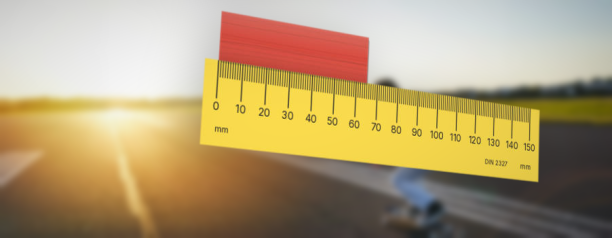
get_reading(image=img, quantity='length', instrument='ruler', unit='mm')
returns 65 mm
